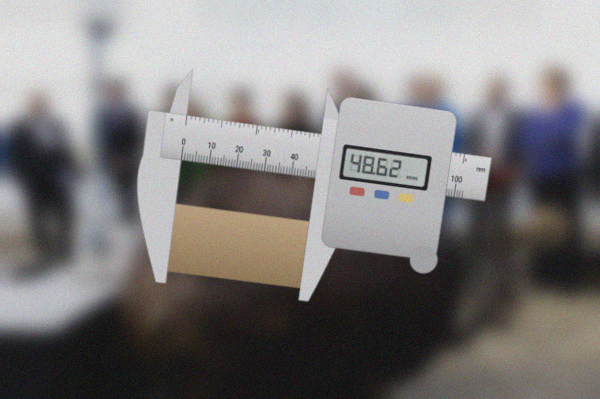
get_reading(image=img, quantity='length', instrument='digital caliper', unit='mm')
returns 48.62 mm
